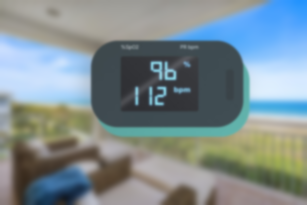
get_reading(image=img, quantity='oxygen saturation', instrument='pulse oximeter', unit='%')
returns 96 %
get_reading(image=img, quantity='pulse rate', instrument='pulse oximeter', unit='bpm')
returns 112 bpm
